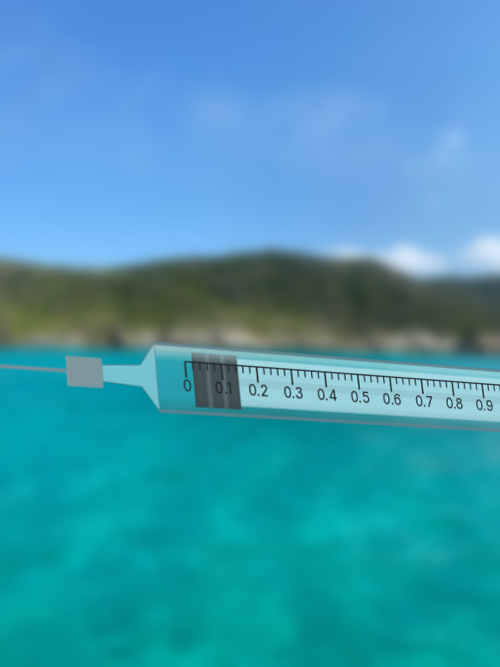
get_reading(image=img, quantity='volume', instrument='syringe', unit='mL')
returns 0.02 mL
